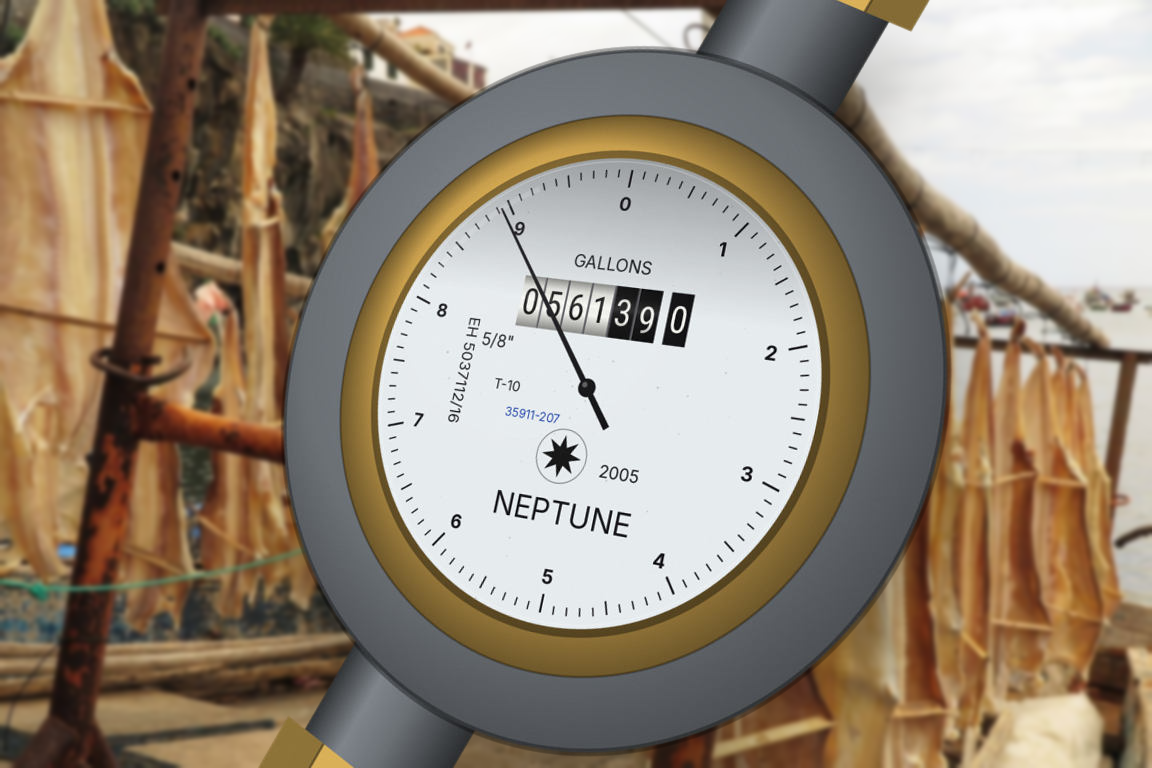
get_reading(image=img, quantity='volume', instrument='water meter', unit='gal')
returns 561388.9 gal
